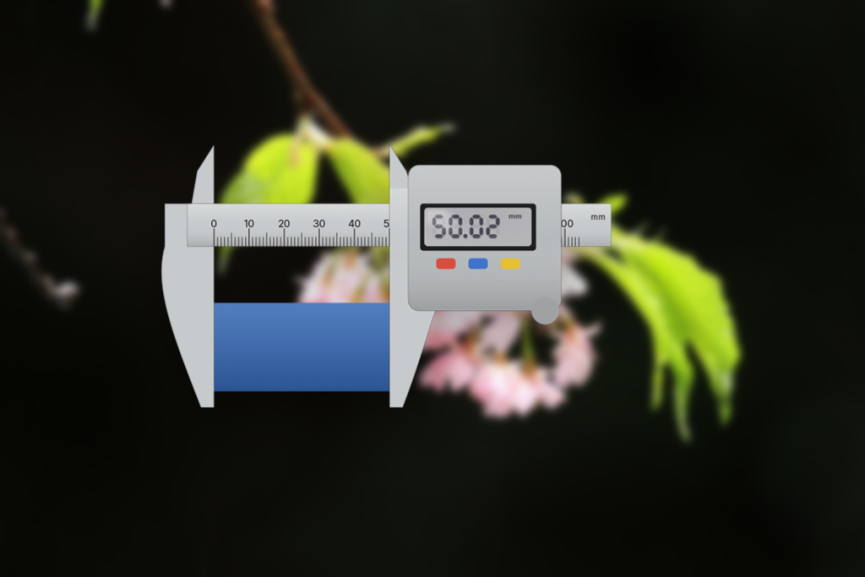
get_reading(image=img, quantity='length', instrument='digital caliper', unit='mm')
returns 50.02 mm
